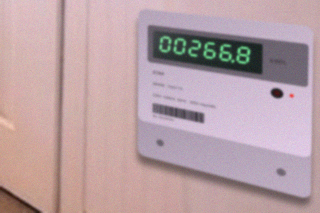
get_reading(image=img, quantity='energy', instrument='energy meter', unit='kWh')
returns 266.8 kWh
